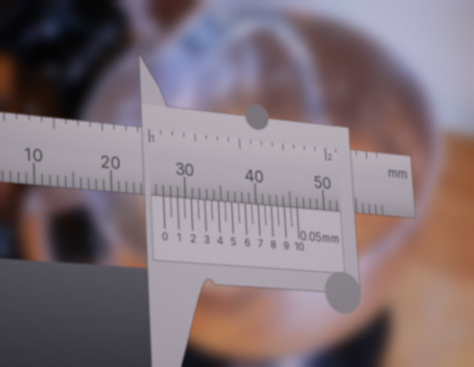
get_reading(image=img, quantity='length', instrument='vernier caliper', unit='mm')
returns 27.0 mm
